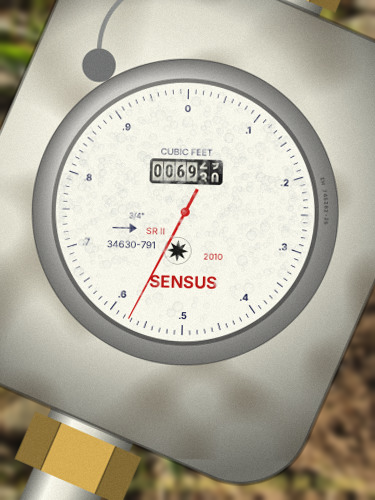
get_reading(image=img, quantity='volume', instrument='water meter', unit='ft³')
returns 6929.57 ft³
